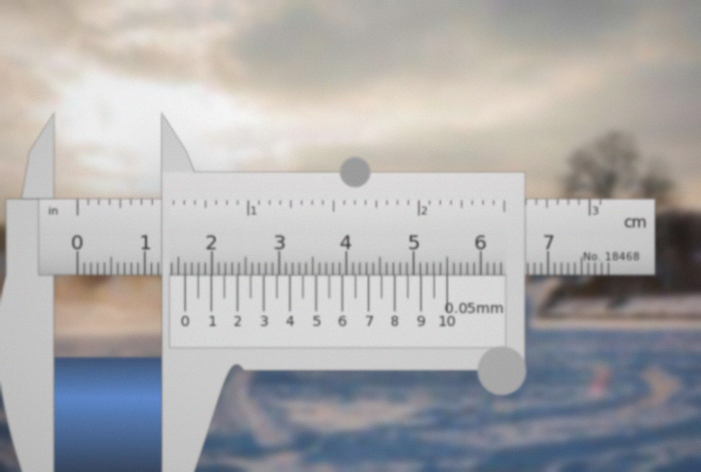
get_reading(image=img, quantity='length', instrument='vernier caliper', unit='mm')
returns 16.0 mm
